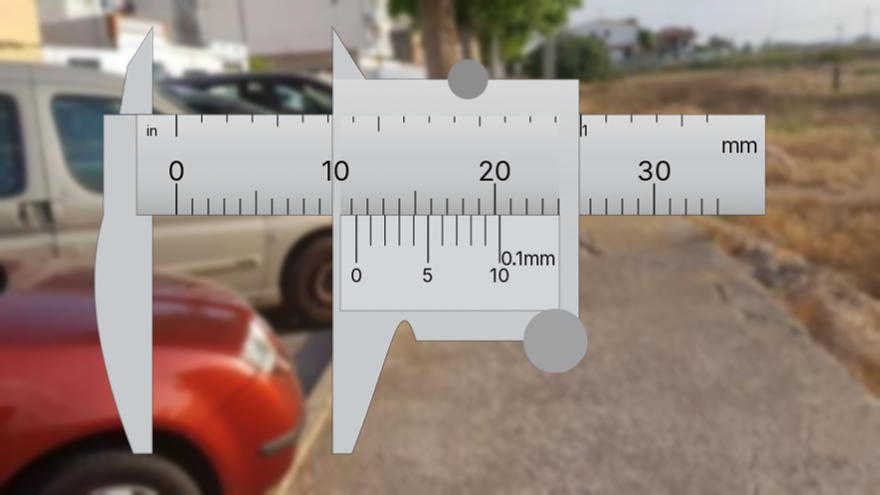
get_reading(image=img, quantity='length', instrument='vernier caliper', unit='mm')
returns 11.3 mm
